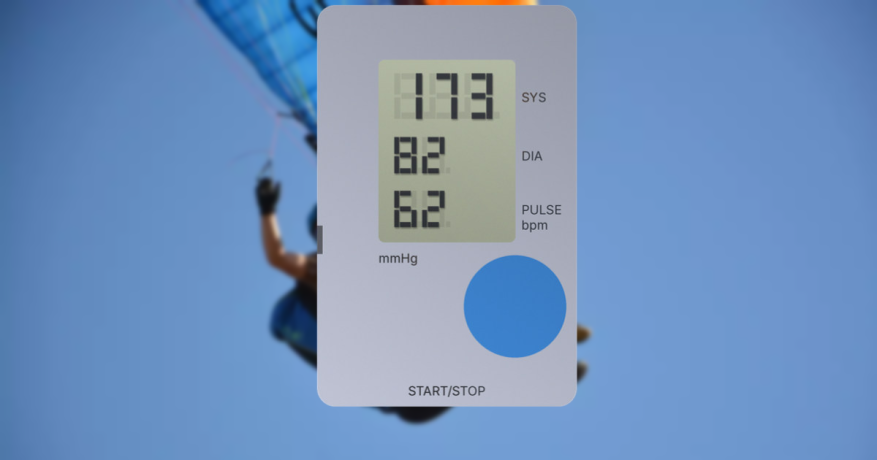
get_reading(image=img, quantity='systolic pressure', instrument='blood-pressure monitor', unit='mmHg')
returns 173 mmHg
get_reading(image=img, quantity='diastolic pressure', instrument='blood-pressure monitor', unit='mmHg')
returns 82 mmHg
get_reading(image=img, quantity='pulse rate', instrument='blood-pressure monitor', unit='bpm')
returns 62 bpm
